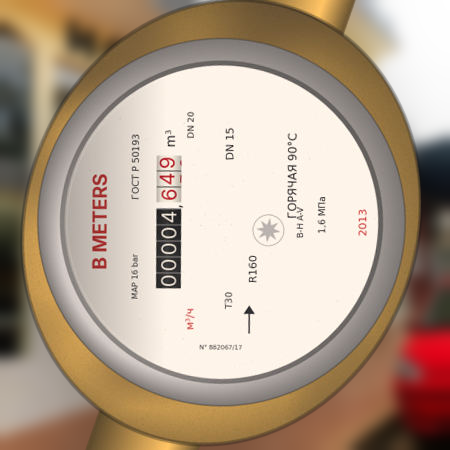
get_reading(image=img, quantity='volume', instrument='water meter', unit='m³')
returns 4.649 m³
